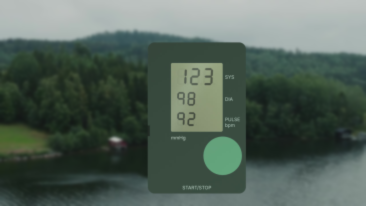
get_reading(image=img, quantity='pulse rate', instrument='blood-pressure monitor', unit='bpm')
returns 92 bpm
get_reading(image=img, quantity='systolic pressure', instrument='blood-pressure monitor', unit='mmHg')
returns 123 mmHg
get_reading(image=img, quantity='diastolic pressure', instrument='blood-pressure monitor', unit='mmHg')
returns 98 mmHg
